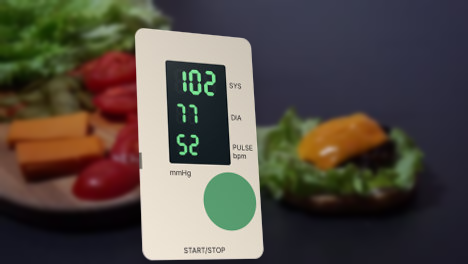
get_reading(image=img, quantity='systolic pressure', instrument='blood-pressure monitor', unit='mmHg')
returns 102 mmHg
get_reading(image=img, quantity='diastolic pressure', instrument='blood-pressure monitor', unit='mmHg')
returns 77 mmHg
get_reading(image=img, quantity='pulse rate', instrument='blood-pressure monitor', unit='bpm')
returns 52 bpm
